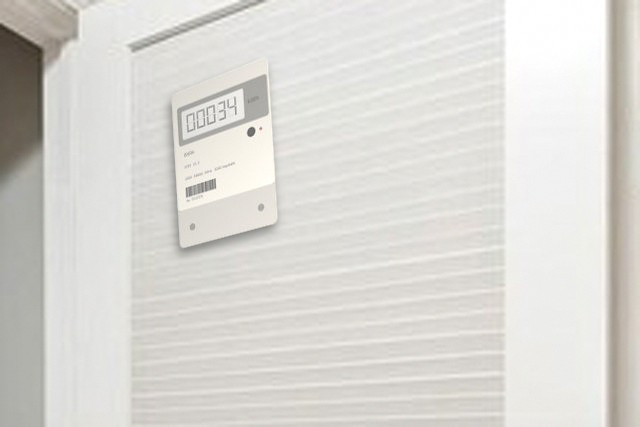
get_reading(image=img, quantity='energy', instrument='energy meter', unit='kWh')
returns 34 kWh
